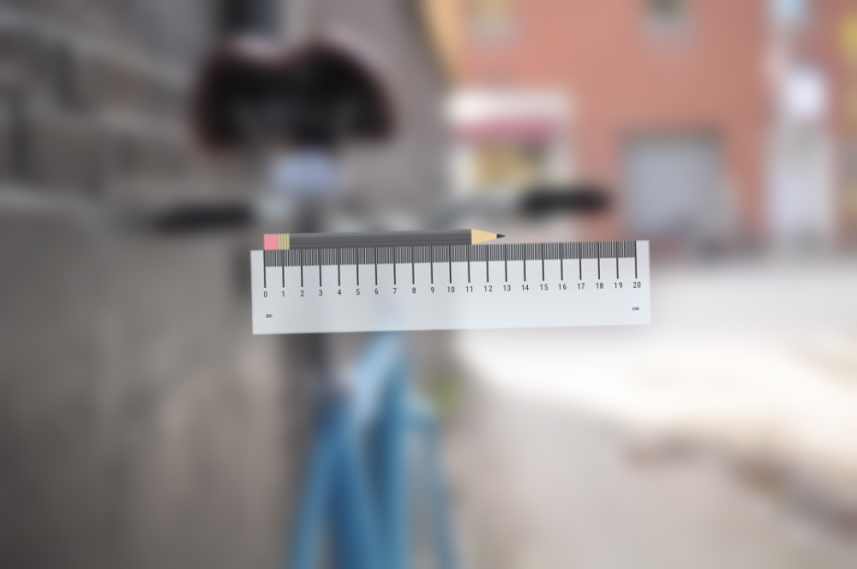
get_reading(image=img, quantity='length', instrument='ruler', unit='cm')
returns 13 cm
